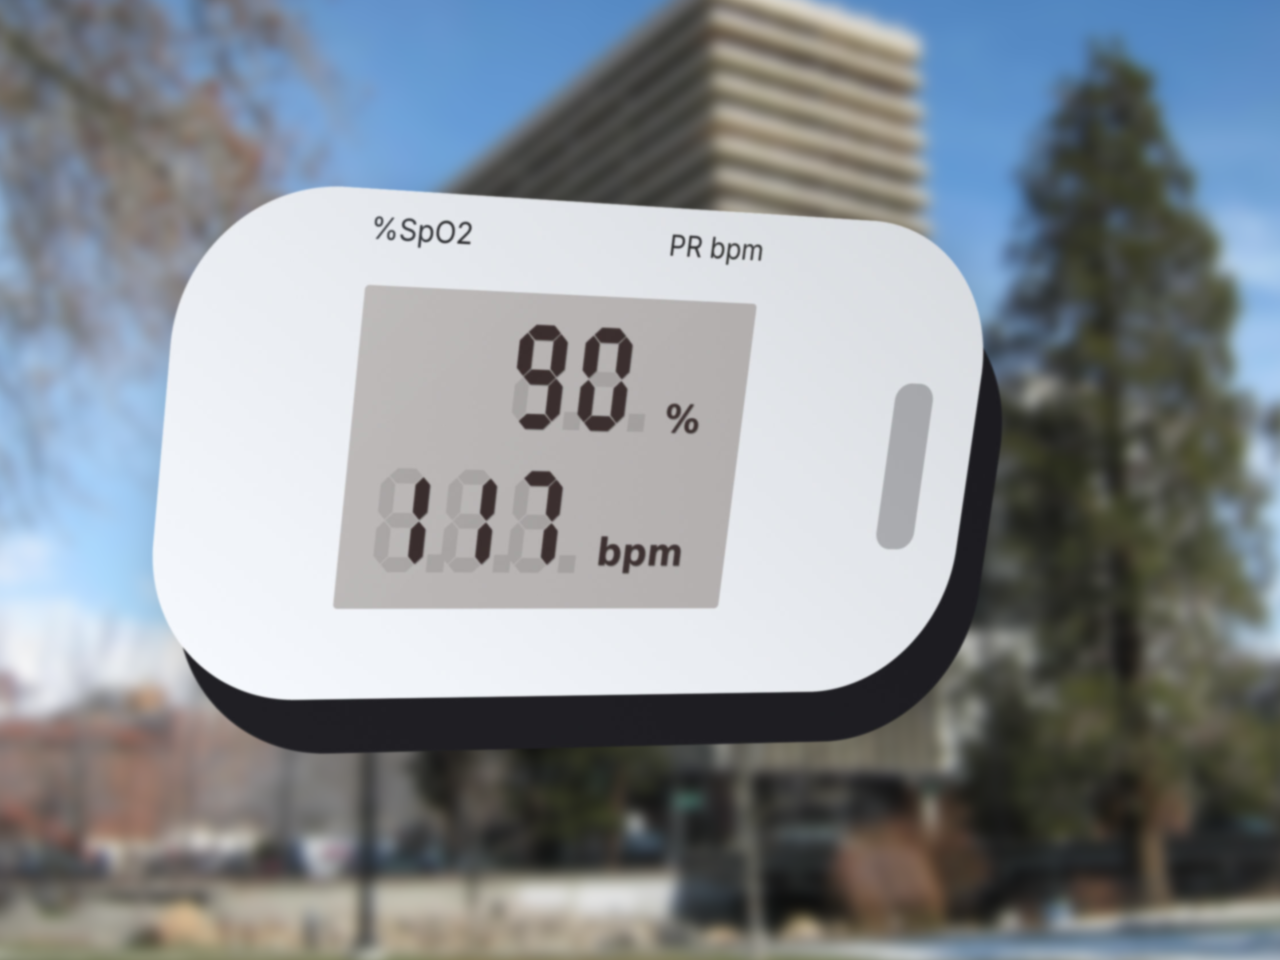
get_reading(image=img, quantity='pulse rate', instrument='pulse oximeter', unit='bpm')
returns 117 bpm
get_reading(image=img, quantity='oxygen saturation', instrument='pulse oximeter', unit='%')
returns 90 %
